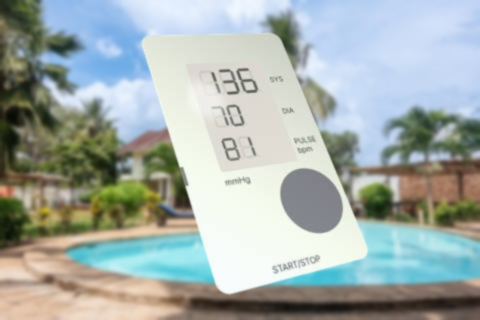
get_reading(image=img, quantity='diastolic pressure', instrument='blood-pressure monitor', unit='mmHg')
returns 70 mmHg
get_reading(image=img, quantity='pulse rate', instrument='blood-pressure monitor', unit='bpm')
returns 81 bpm
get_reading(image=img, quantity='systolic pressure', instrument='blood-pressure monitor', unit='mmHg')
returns 136 mmHg
